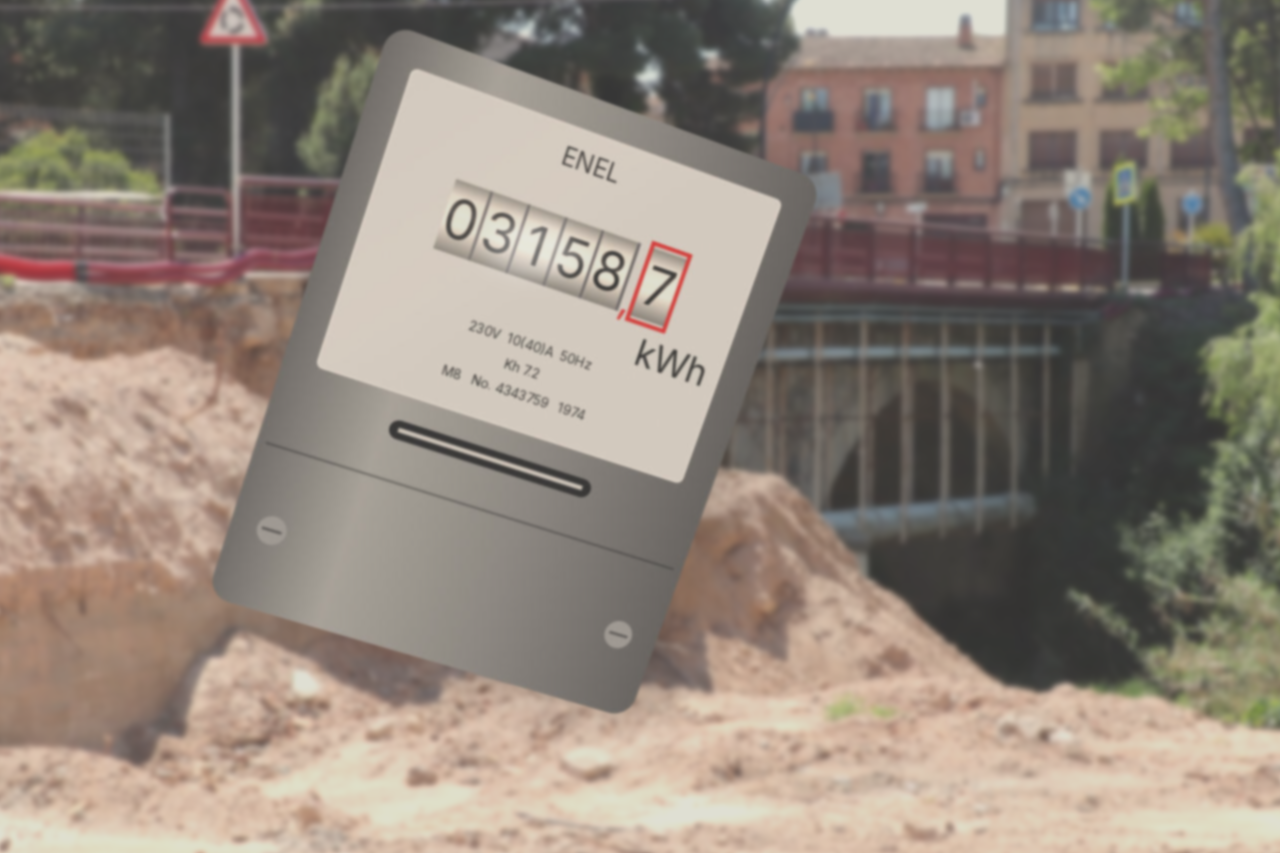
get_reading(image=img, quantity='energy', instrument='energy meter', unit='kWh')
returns 3158.7 kWh
